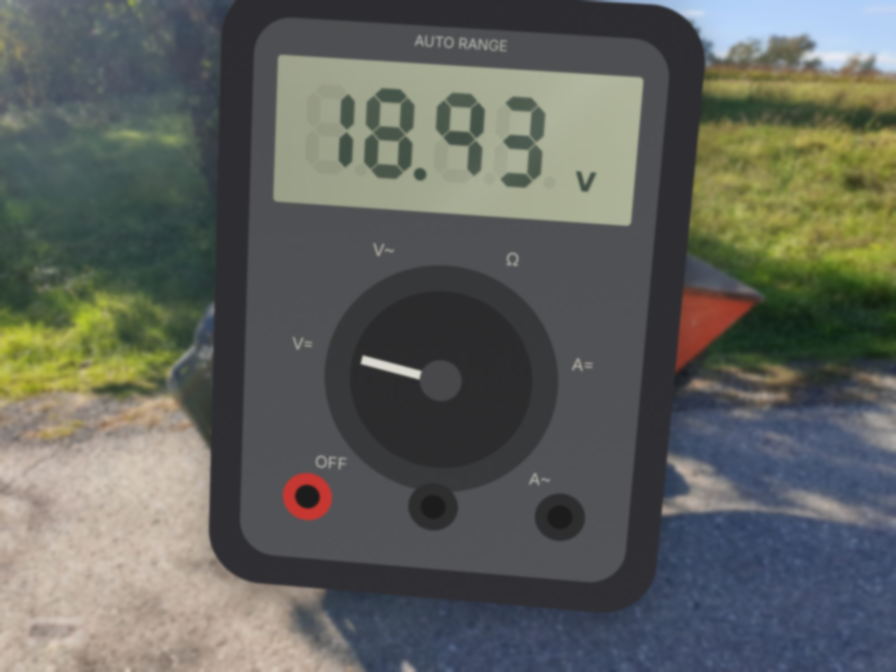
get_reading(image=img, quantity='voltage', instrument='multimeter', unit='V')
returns 18.93 V
